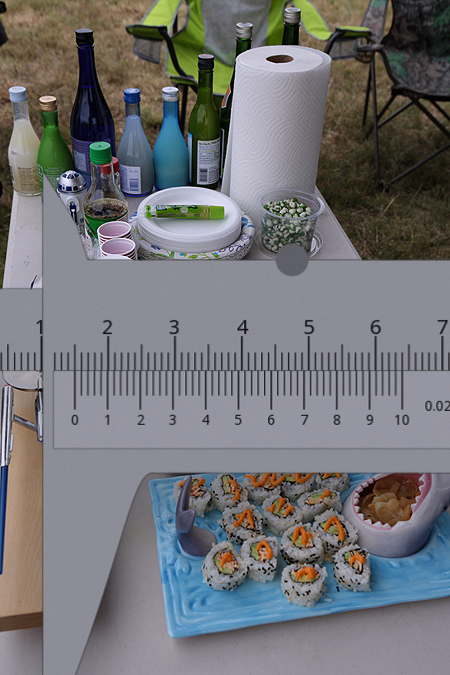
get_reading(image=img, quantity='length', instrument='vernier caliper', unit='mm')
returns 15.0 mm
